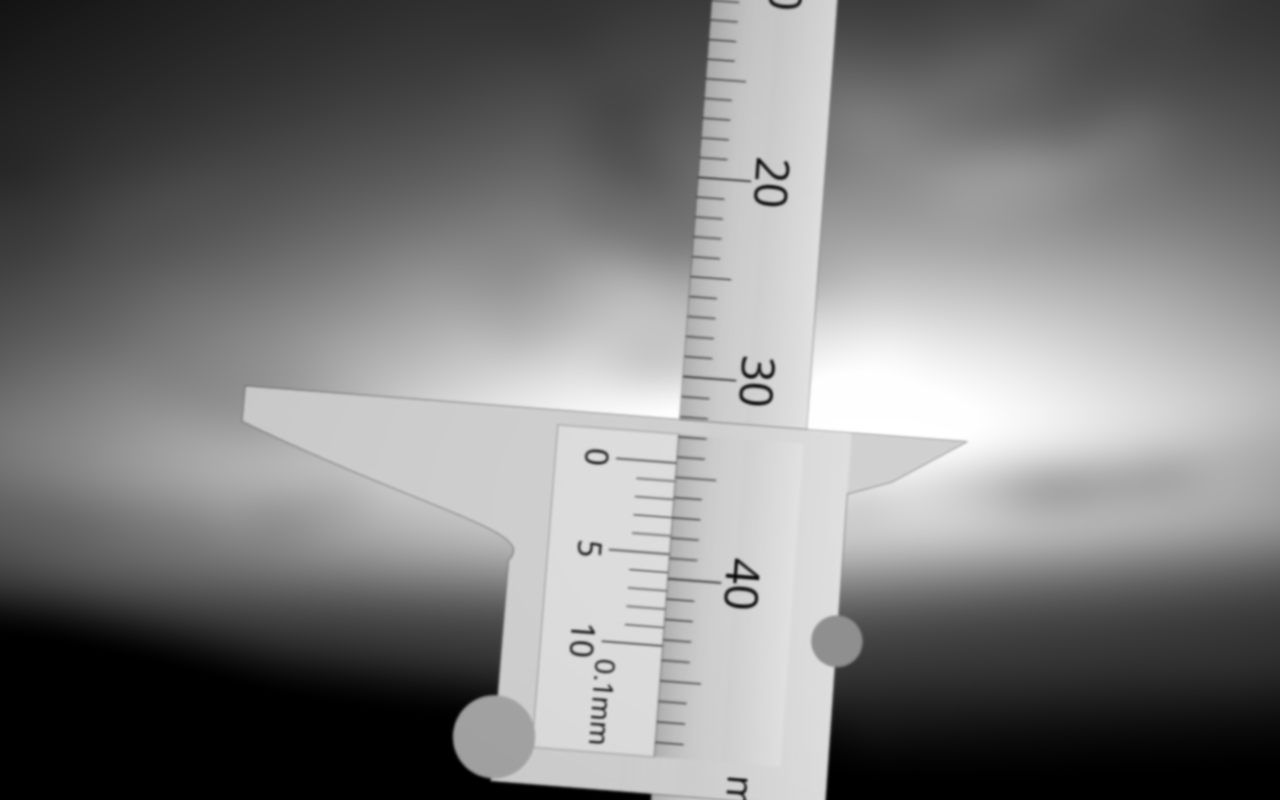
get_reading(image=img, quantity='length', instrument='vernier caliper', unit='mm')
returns 34.3 mm
